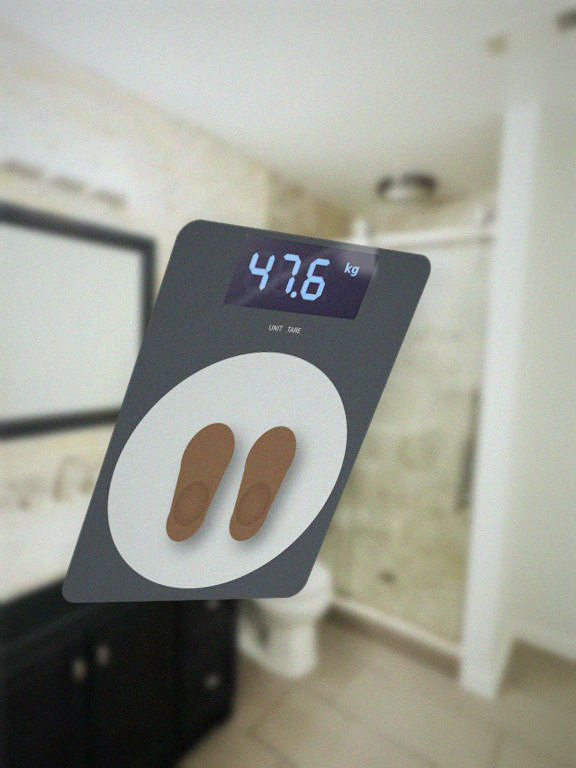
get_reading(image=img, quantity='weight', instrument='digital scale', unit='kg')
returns 47.6 kg
